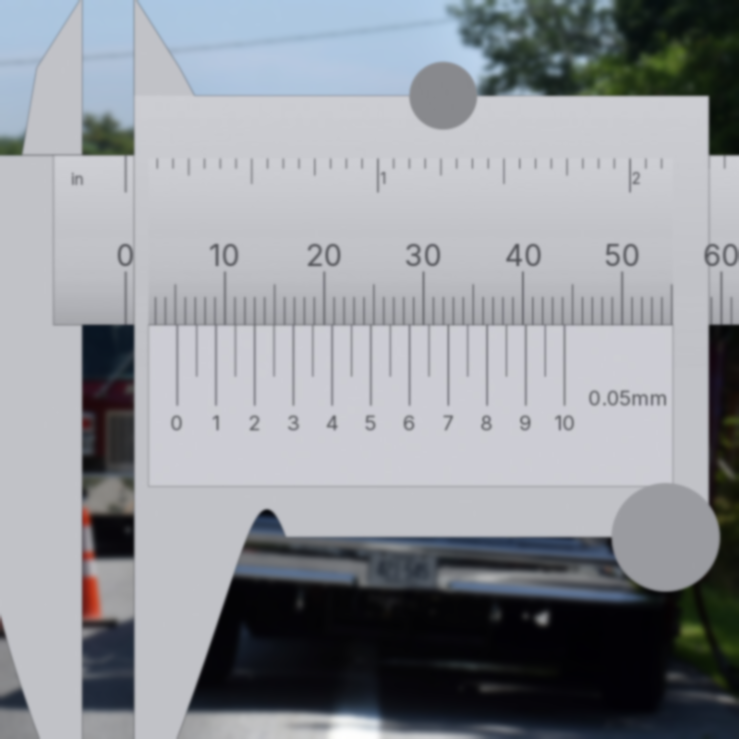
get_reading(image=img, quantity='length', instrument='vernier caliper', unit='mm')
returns 5.2 mm
